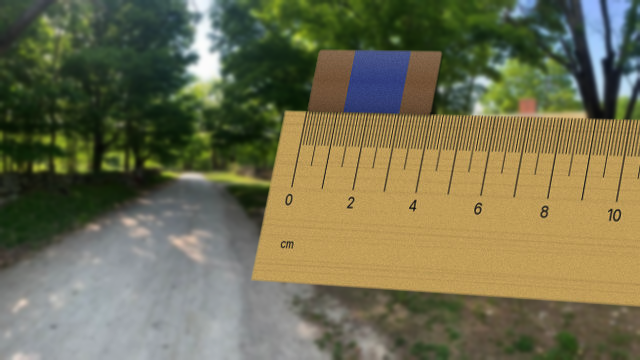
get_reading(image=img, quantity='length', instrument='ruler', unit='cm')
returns 4 cm
